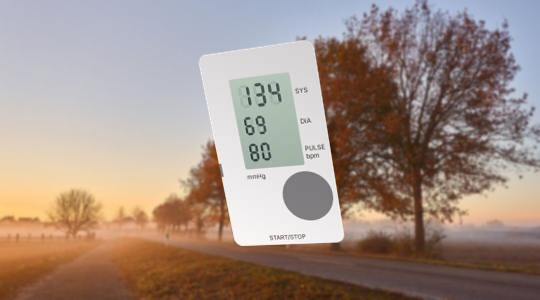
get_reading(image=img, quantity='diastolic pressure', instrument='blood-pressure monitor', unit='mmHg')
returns 69 mmHg
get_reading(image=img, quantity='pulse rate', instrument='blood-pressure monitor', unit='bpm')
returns 80 bpm
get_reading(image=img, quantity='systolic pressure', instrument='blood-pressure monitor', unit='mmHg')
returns 134 mmHg
